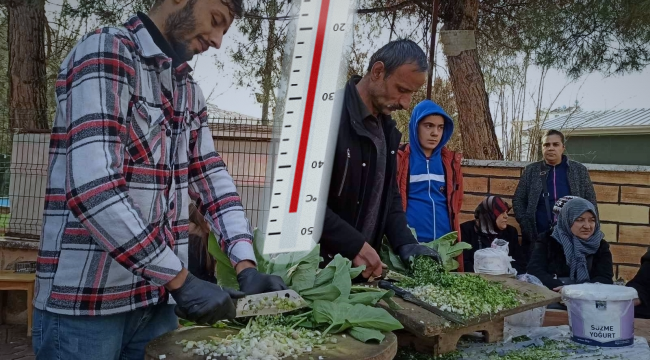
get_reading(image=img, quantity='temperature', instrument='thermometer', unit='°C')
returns 47 °C
